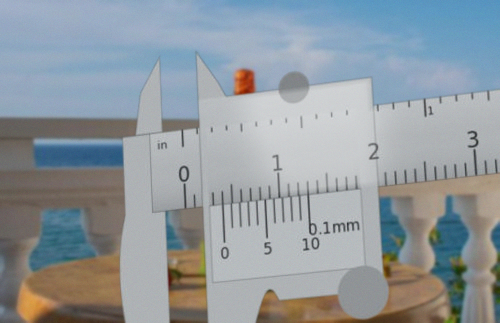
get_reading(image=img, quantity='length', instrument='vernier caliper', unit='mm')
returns 4.0 mm
